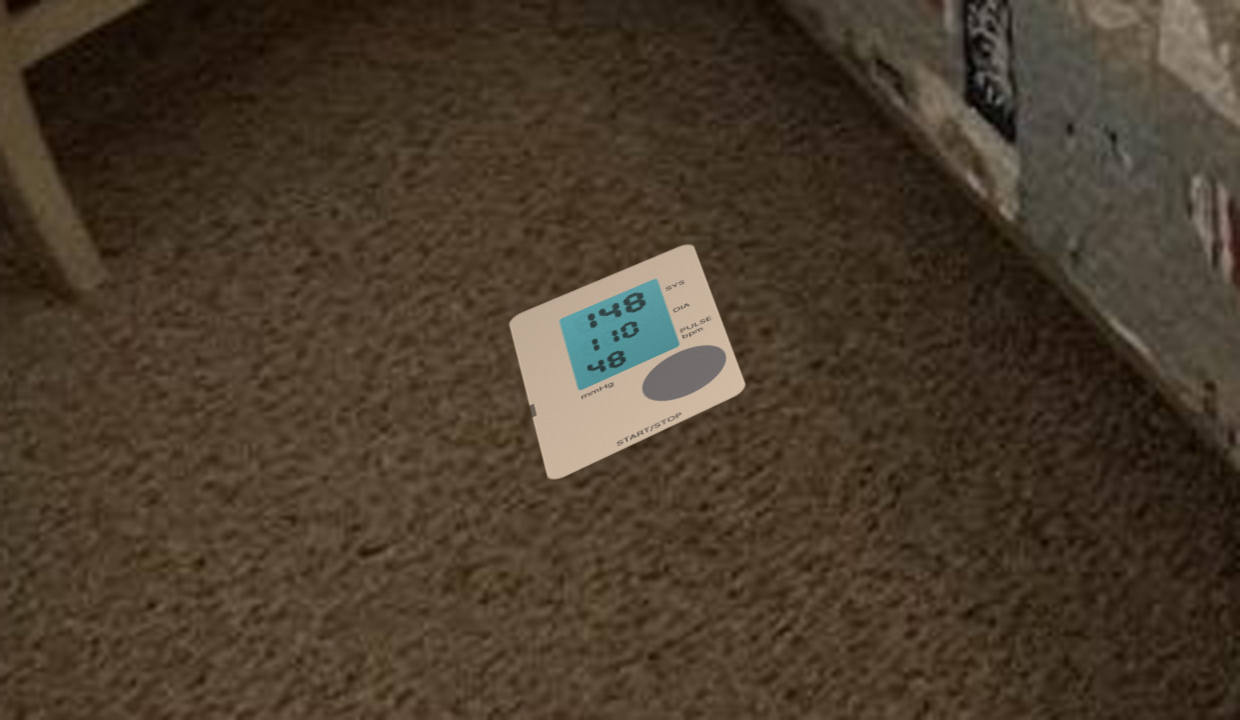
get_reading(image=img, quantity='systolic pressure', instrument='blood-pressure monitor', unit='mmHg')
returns 148 mmHg
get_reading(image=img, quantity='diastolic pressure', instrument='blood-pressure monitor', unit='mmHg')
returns 110 mmHg
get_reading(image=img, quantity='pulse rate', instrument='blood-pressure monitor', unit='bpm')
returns 48 bpm
